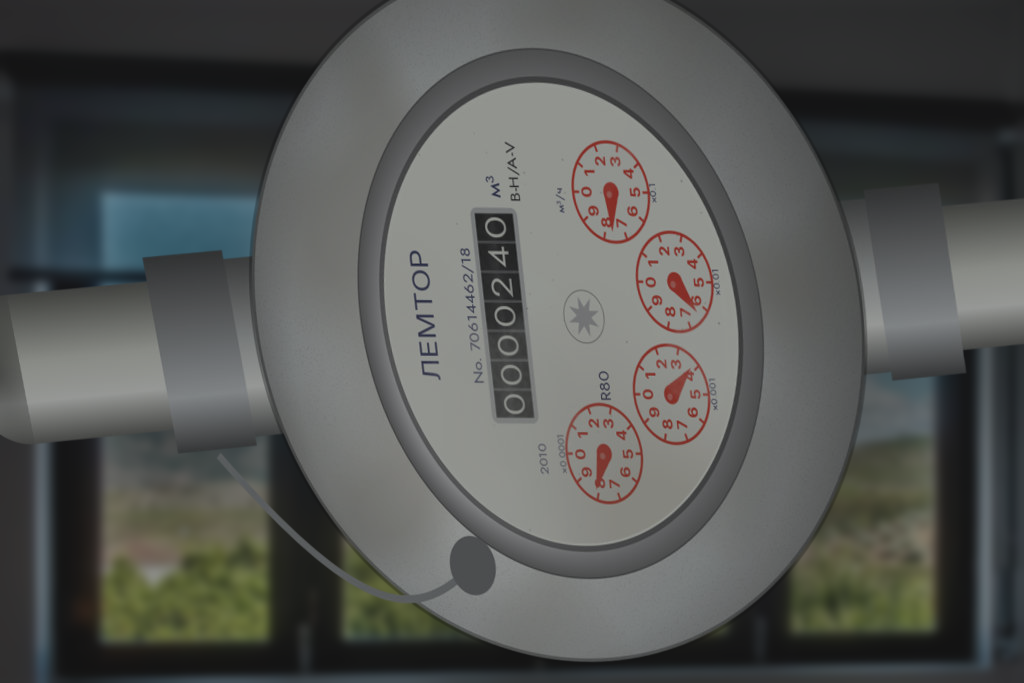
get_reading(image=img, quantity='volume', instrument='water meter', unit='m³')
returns 240.7638 m³
